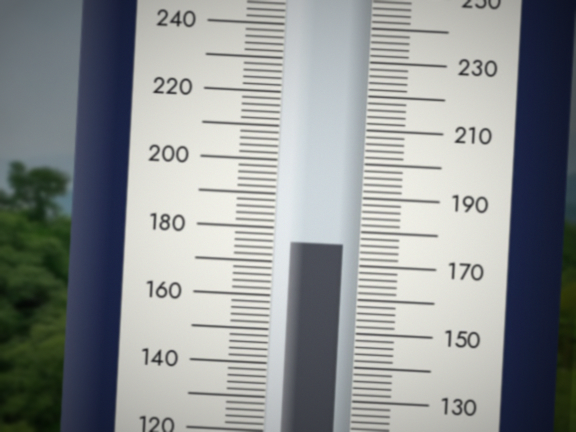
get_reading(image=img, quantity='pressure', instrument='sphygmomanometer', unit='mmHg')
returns 176 mmHg
